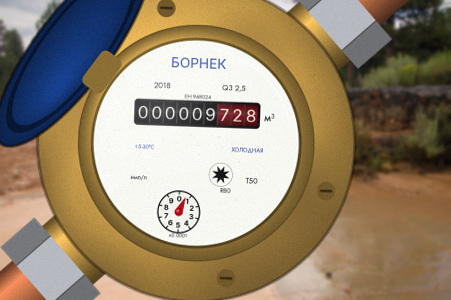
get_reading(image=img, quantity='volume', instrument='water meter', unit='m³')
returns 9.7280 m³
